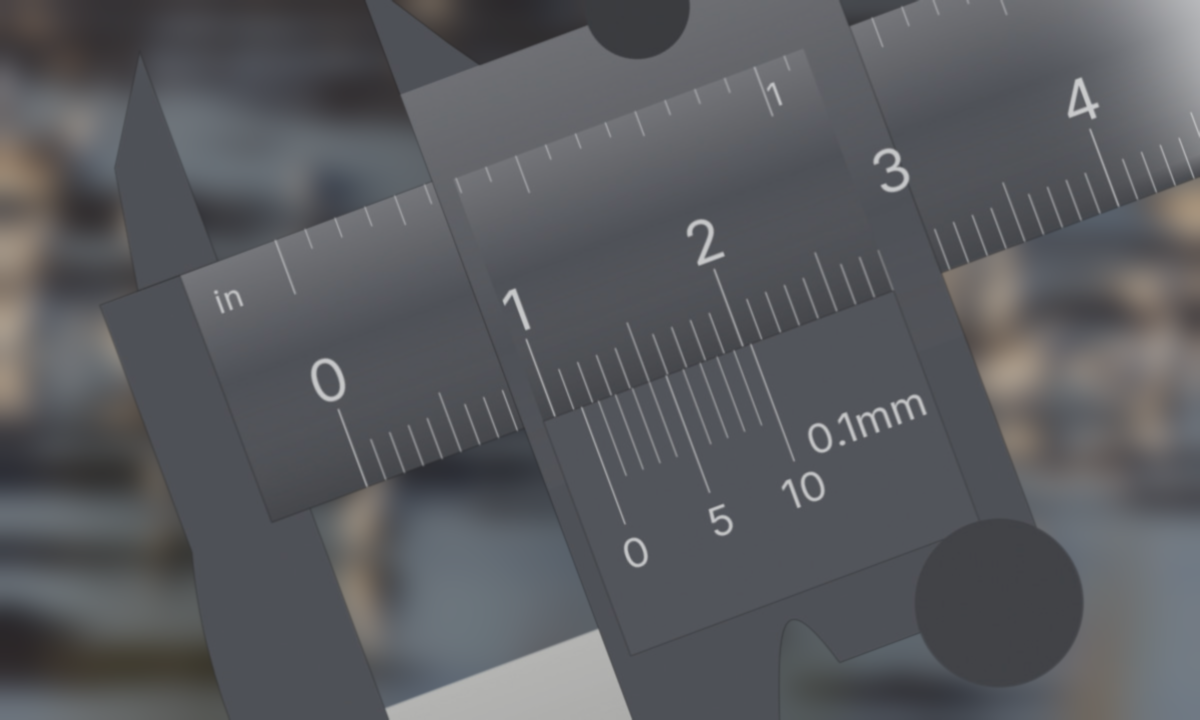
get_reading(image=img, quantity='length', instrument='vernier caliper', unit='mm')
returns 11.4 mm
